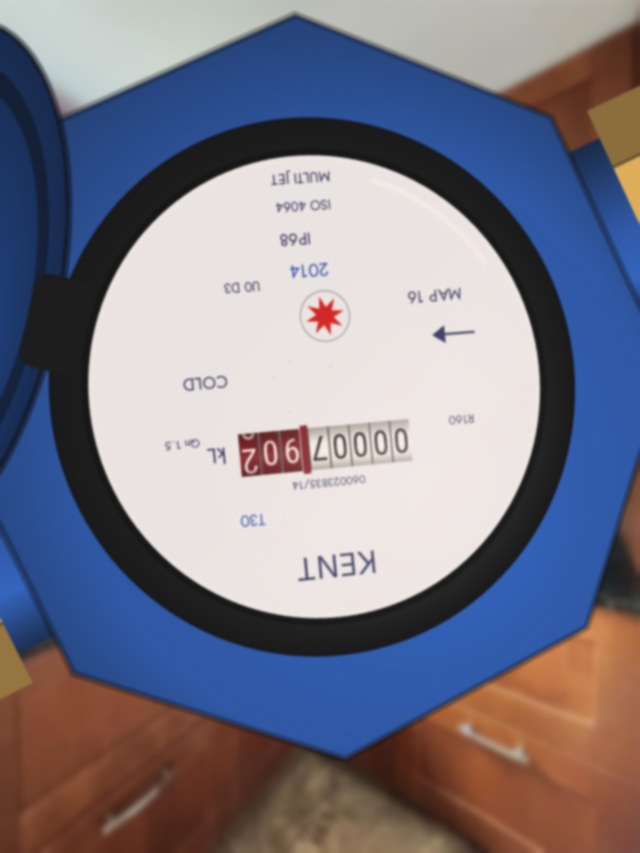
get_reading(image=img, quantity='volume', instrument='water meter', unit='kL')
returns 7.902 kL
